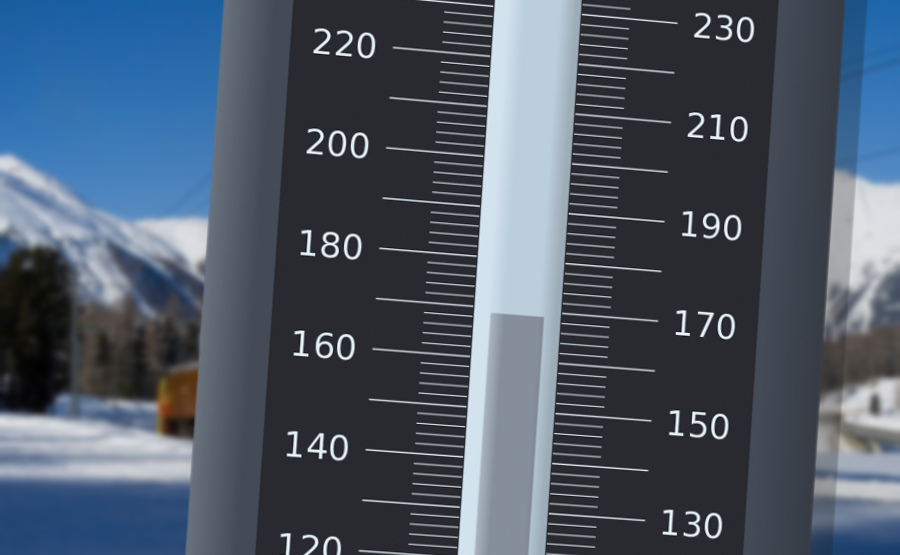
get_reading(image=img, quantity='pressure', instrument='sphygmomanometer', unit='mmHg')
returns 169 mmHg
